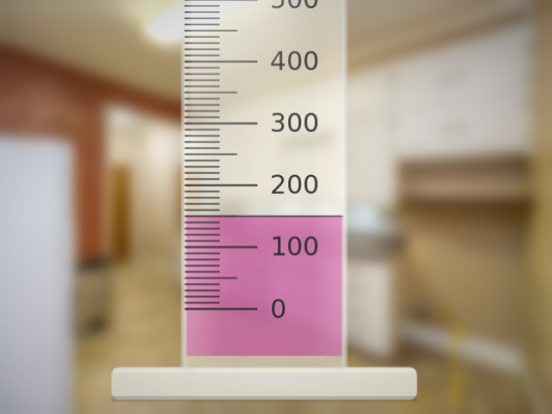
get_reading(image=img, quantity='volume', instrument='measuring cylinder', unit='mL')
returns 150 mL
